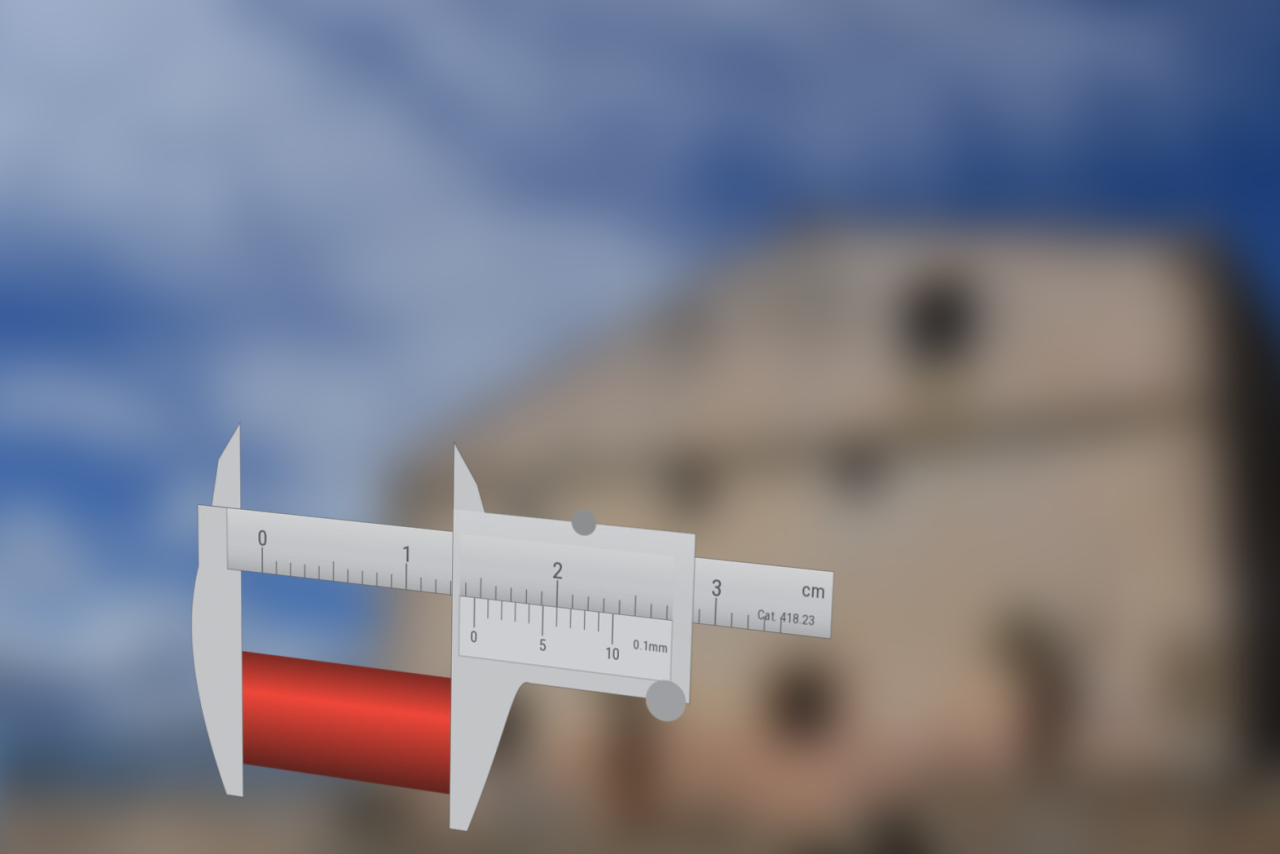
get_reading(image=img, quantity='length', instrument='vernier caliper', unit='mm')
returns 14.6 mm
